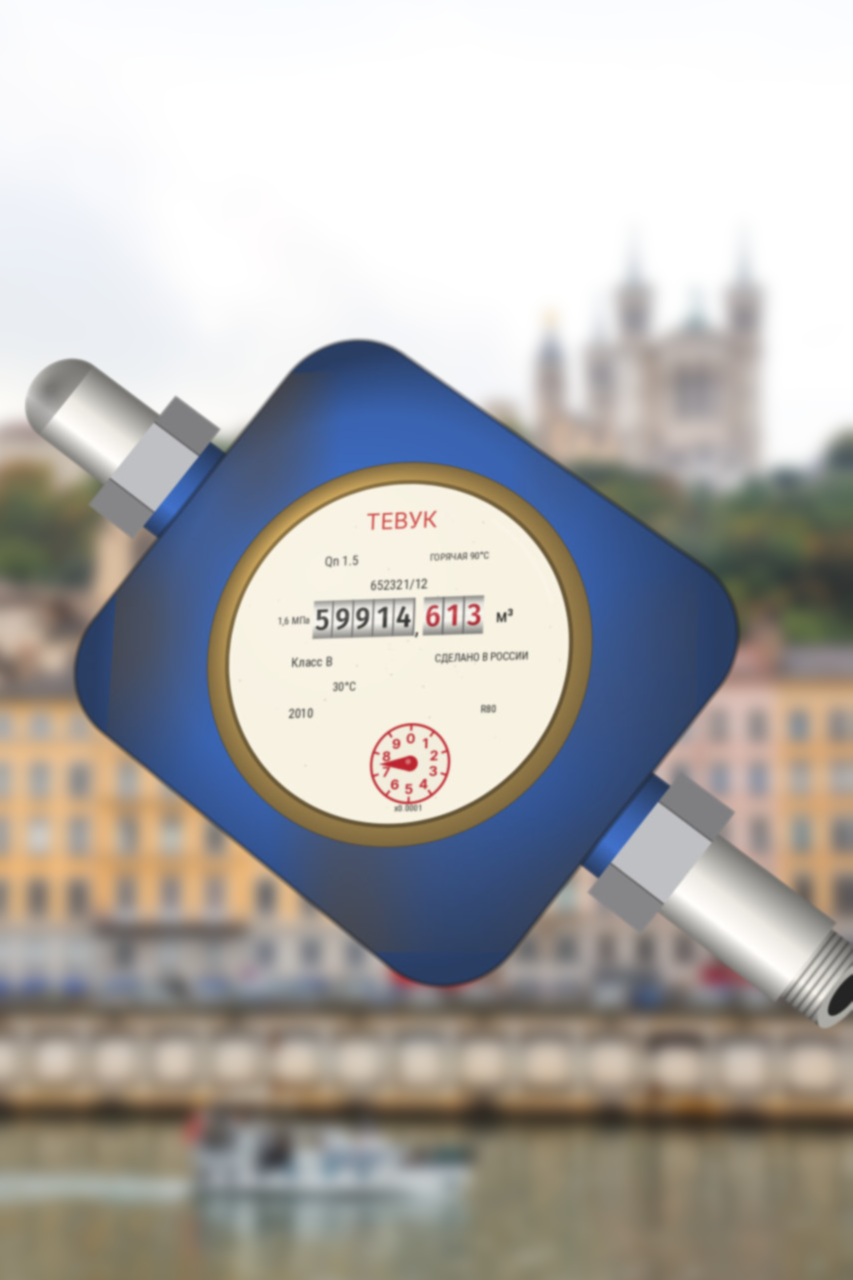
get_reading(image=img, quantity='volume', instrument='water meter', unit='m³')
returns 59914.6137 m³
